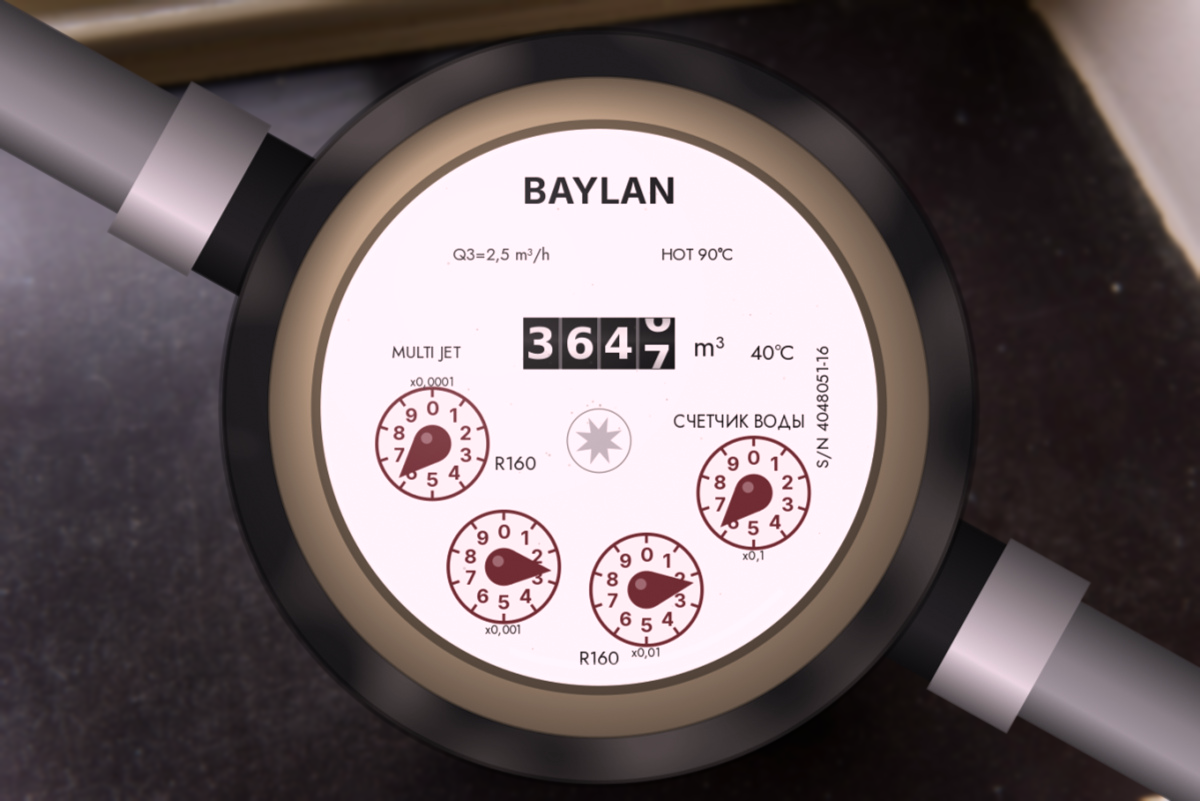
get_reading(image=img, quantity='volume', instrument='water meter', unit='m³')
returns 3646.6226 m³
